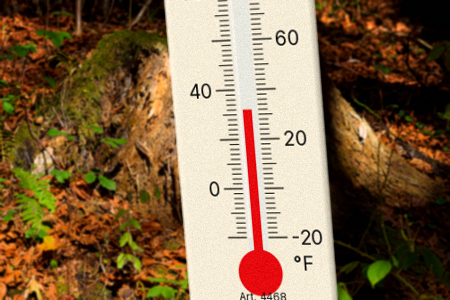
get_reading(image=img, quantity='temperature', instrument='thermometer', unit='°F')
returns 32 °F
